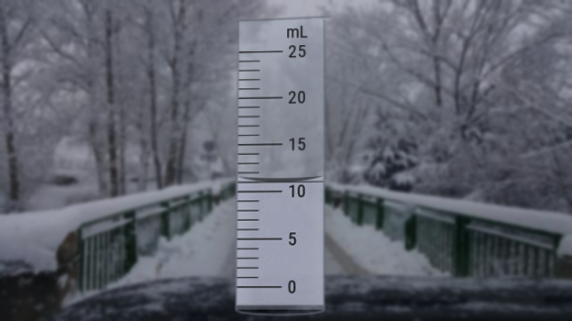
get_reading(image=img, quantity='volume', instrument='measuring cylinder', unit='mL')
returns 11 mL
